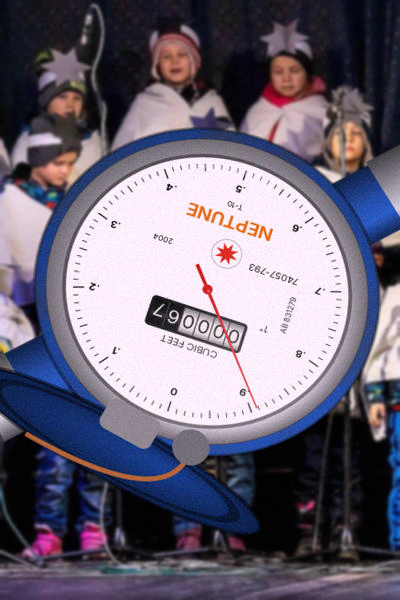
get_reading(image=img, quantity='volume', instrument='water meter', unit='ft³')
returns 66.89 ft³
